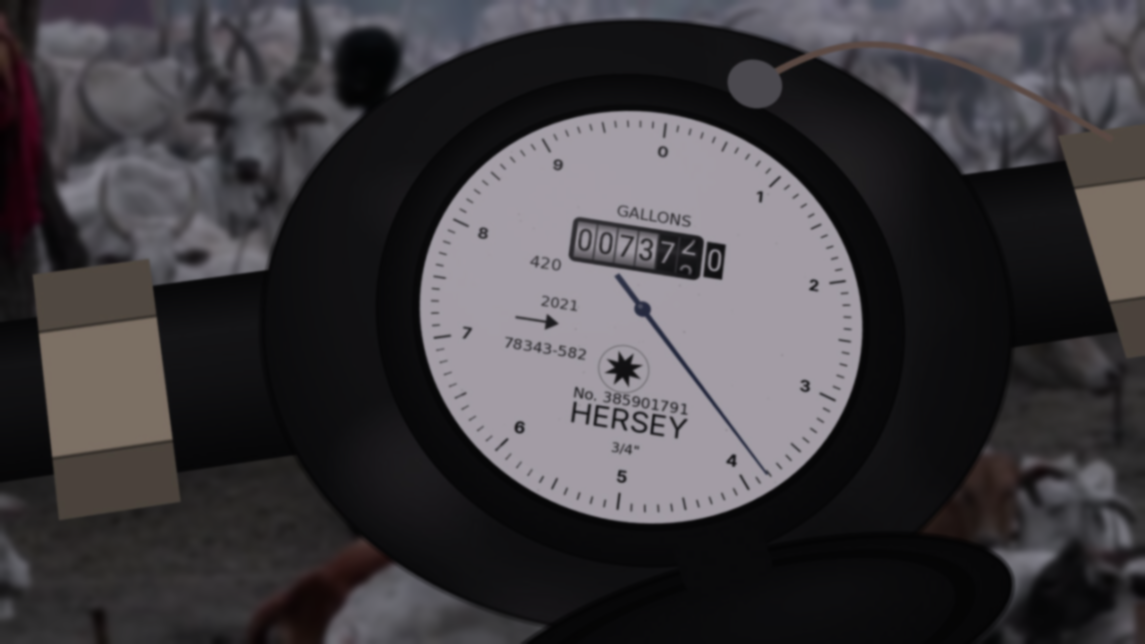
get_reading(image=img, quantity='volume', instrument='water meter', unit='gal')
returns 73723.8 gal
